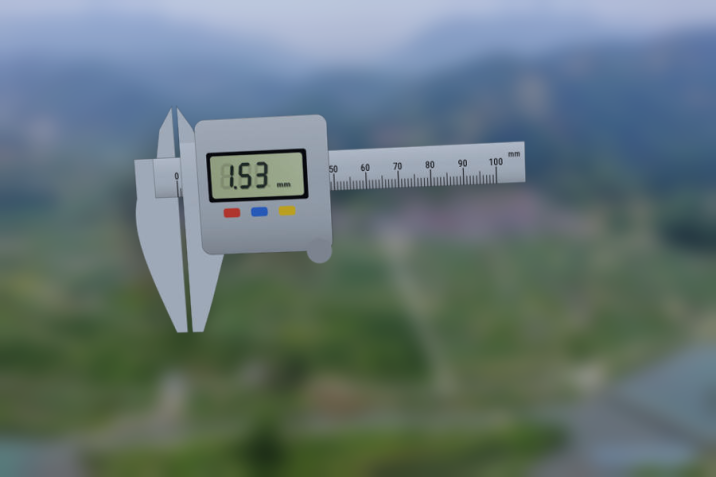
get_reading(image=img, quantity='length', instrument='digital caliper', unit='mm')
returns 1.53 mm
